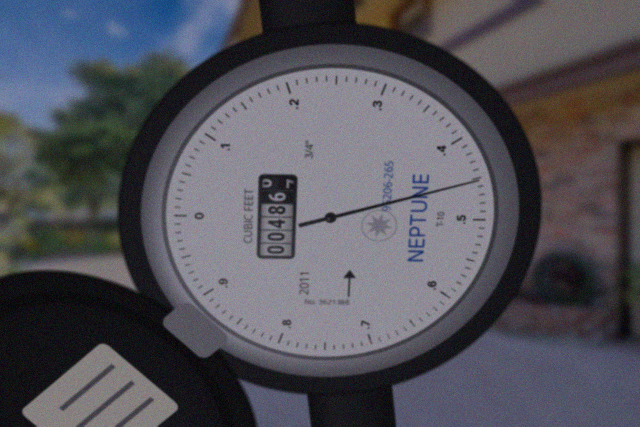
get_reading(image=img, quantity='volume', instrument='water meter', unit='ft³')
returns 4866.45 ft³
